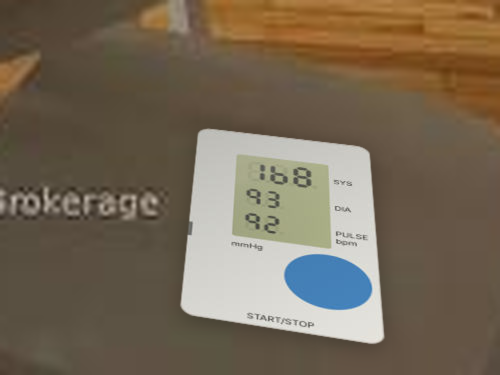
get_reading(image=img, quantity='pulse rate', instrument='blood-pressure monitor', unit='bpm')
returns 92 bpm
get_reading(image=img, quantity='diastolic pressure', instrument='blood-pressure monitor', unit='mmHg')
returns 93 mmHg
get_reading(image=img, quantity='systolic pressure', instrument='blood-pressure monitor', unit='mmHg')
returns 168 mmHg
